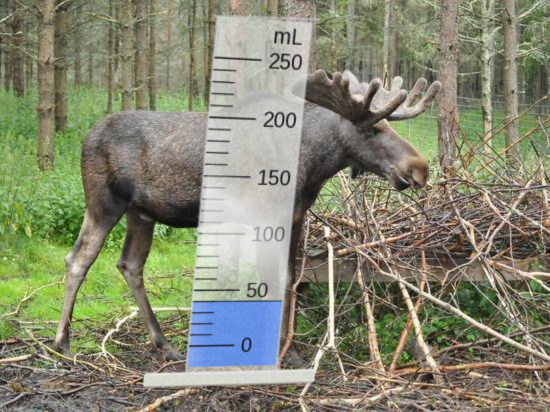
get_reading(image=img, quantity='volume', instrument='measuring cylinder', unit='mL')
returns 40 mL
